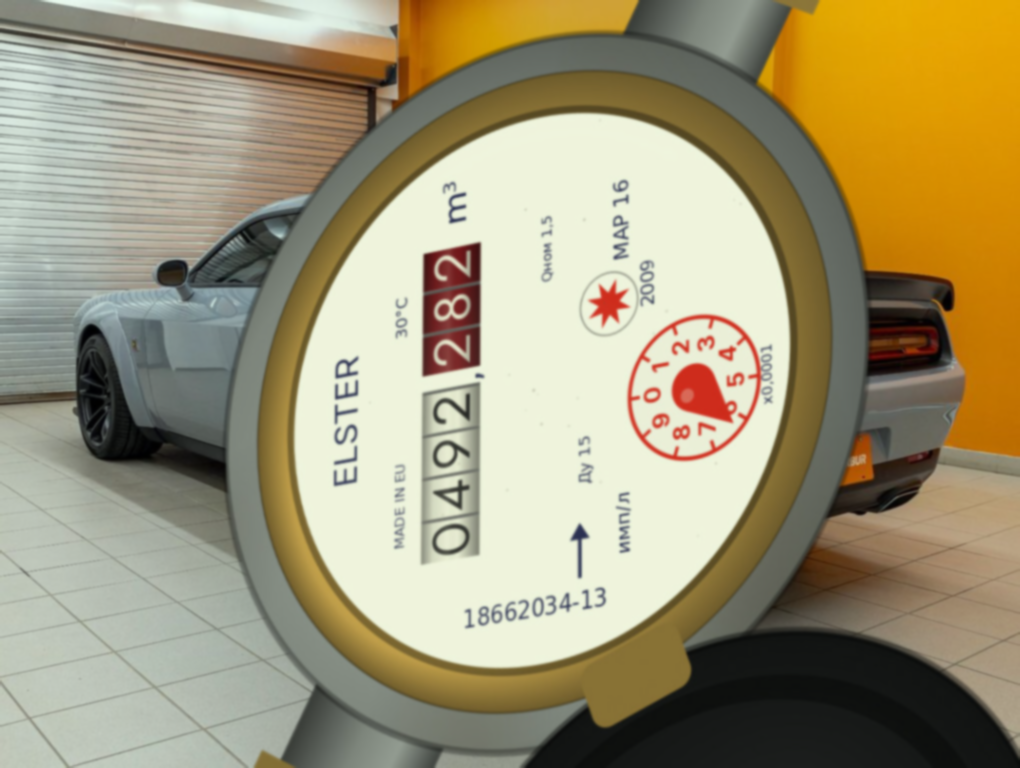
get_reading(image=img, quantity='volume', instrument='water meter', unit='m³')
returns 492.2826 m³
